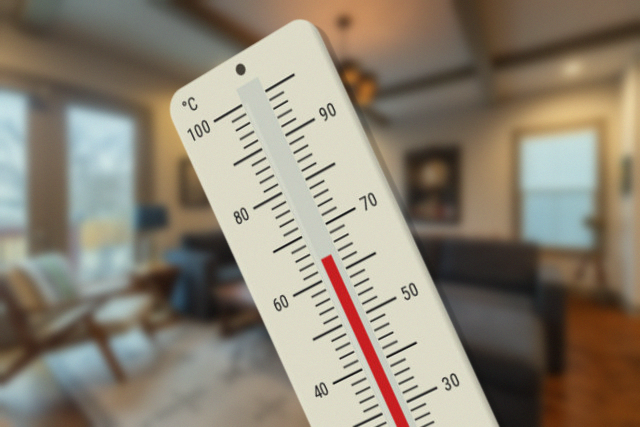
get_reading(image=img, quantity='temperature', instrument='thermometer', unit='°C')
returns 64 °C
